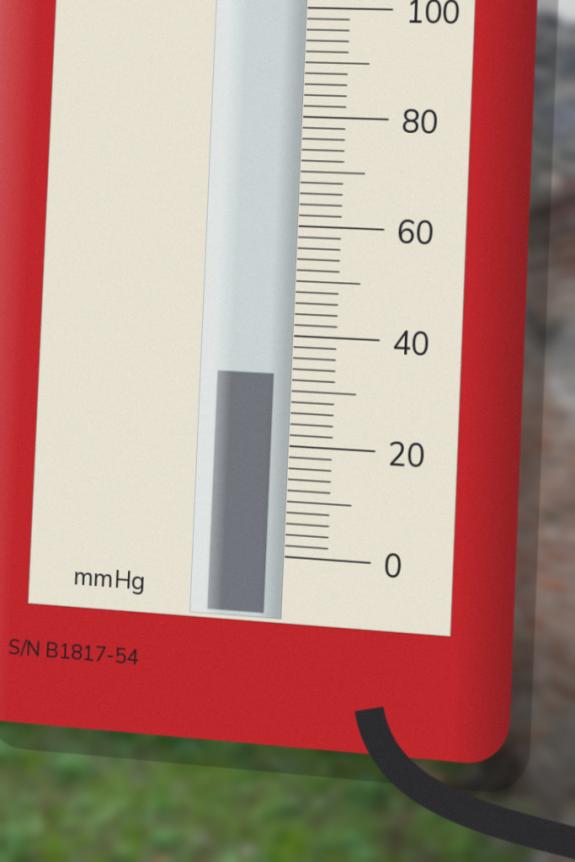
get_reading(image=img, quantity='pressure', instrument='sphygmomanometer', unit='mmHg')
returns 33 mmHg
